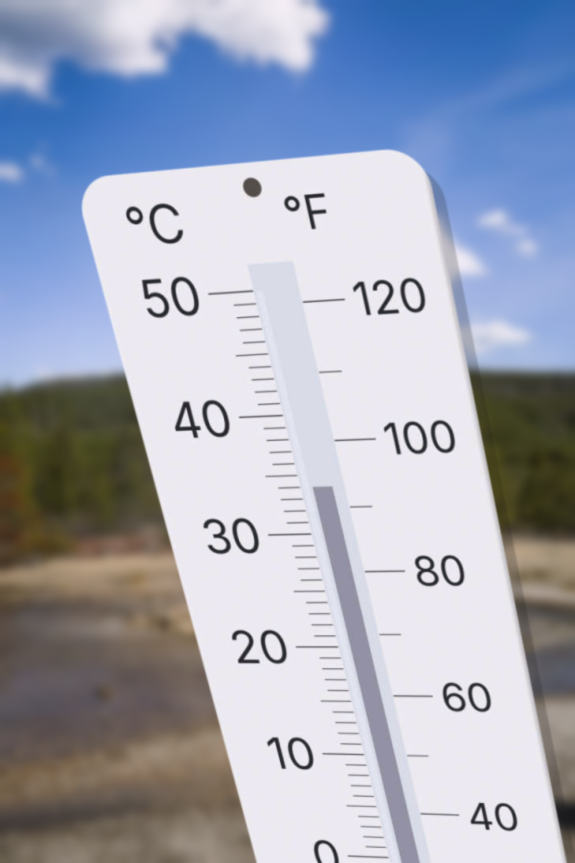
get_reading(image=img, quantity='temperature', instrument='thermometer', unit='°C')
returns 34 °C
